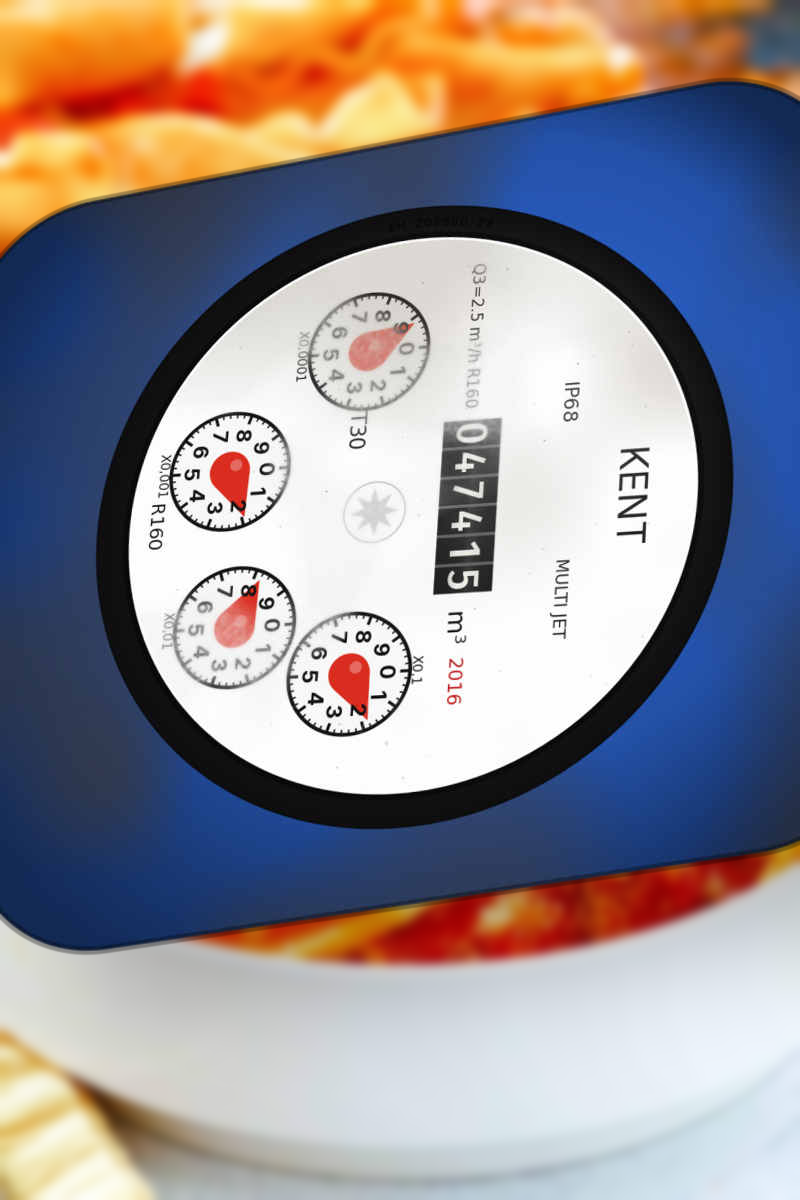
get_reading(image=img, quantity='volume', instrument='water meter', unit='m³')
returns 47415.1819 m³
